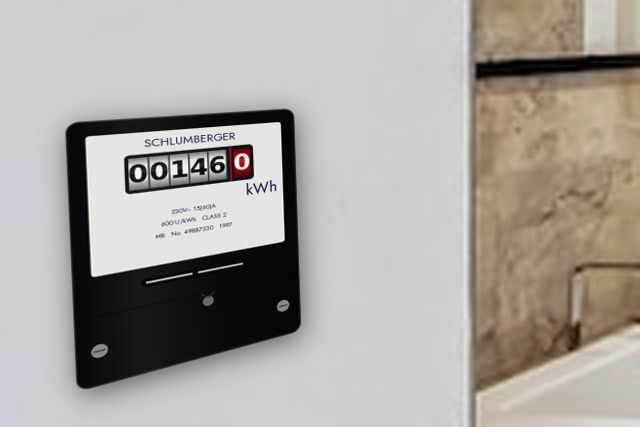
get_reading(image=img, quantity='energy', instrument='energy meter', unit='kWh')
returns 146.0 kWh
